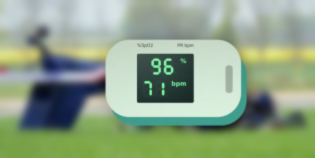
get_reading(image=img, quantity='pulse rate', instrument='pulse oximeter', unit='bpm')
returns 71 bpm
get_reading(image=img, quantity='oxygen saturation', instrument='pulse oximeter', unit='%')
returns 96 %
